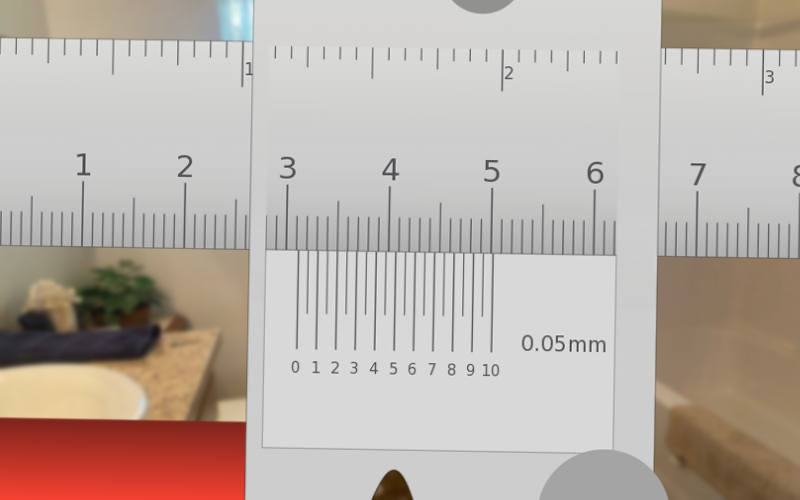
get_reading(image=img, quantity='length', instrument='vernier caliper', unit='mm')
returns 31.2 mm
